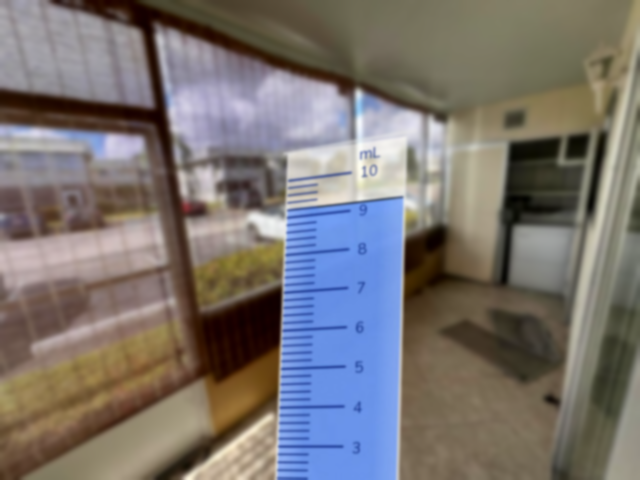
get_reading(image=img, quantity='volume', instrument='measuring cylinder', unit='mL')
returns 9.2 mL
